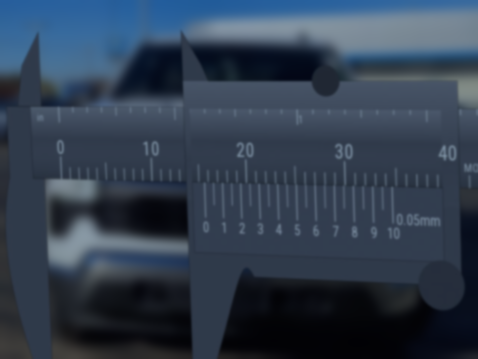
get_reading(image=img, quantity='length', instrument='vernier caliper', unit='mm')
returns 15.6 mm
